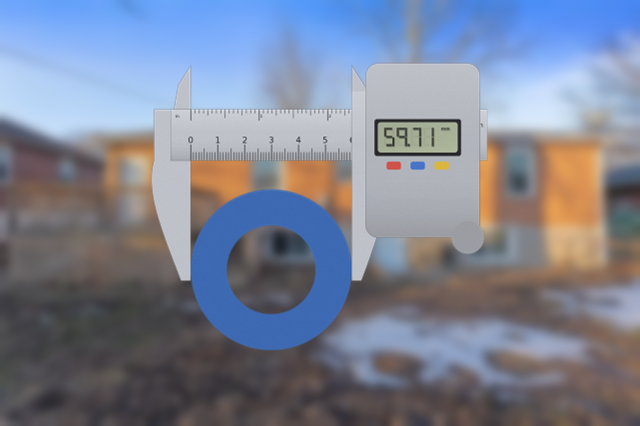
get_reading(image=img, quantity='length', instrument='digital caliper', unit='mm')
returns 59.71 mm
